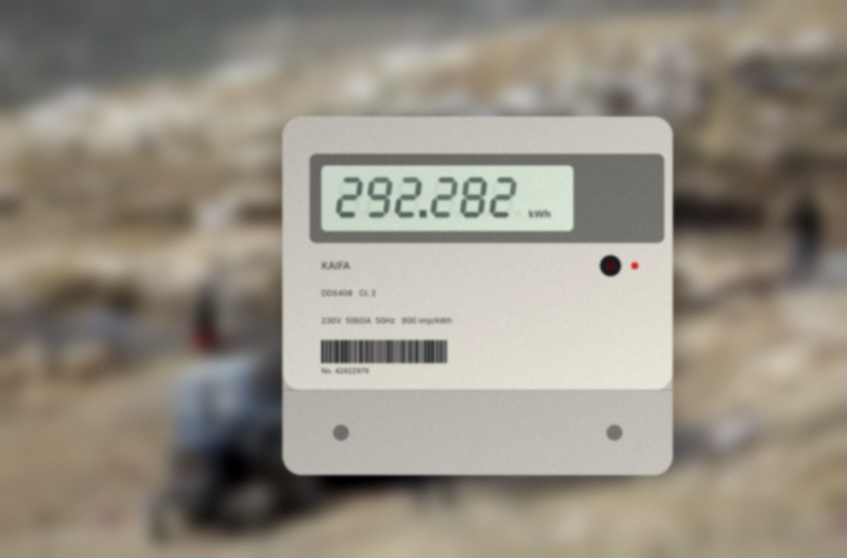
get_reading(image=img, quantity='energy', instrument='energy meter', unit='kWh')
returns 292.282 kWh
